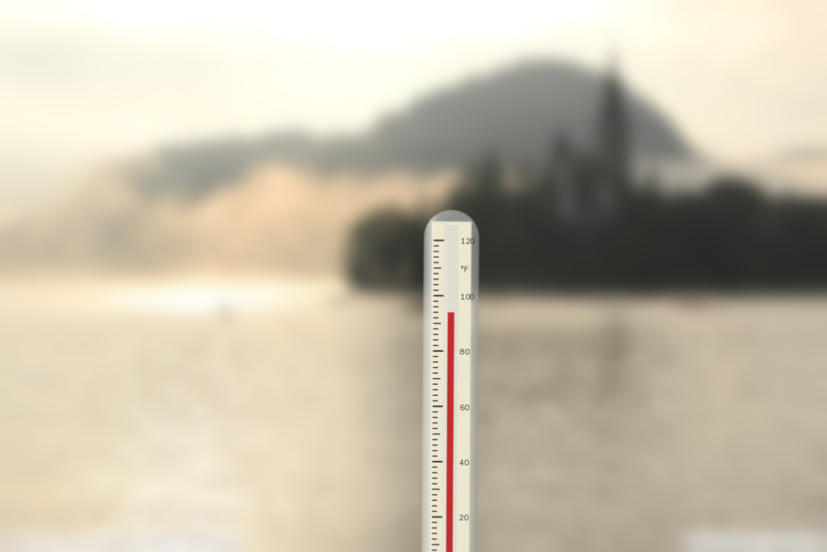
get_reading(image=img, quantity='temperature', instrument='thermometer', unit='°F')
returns 94 °F
